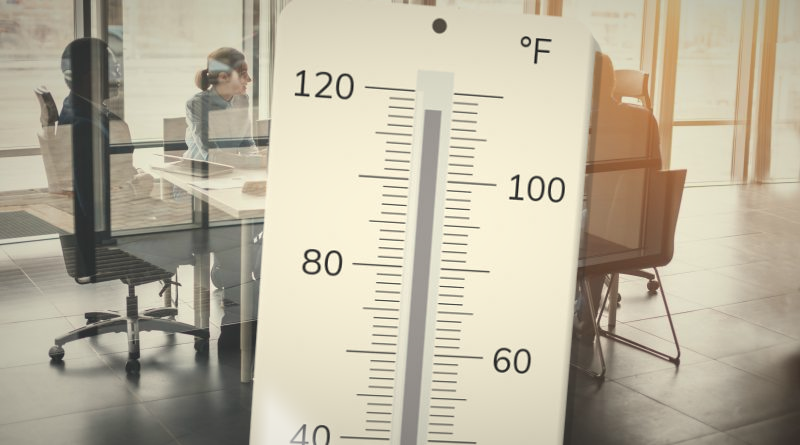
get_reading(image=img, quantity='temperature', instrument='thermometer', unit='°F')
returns 116 °F
